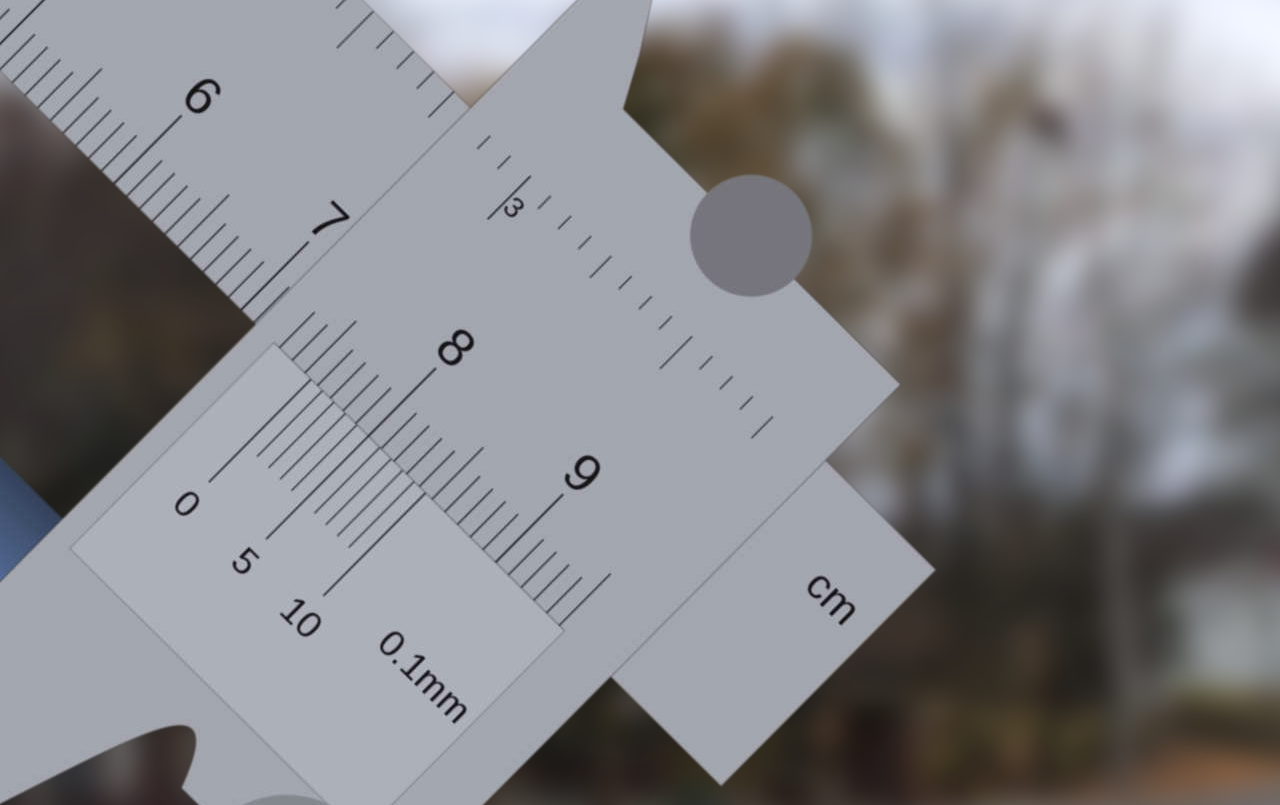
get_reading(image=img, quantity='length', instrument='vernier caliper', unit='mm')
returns 75.5 mm
